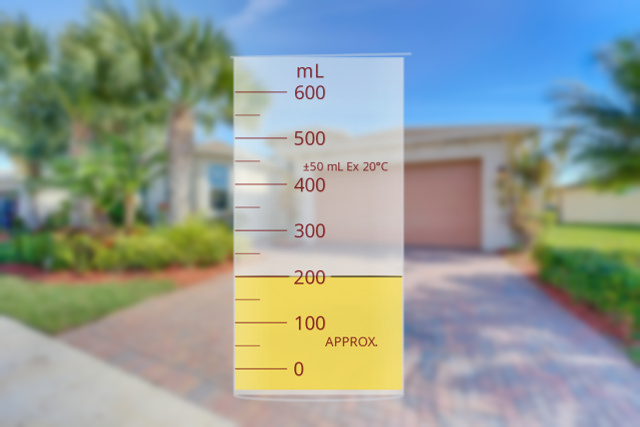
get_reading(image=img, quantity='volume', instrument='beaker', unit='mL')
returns 200 mL
